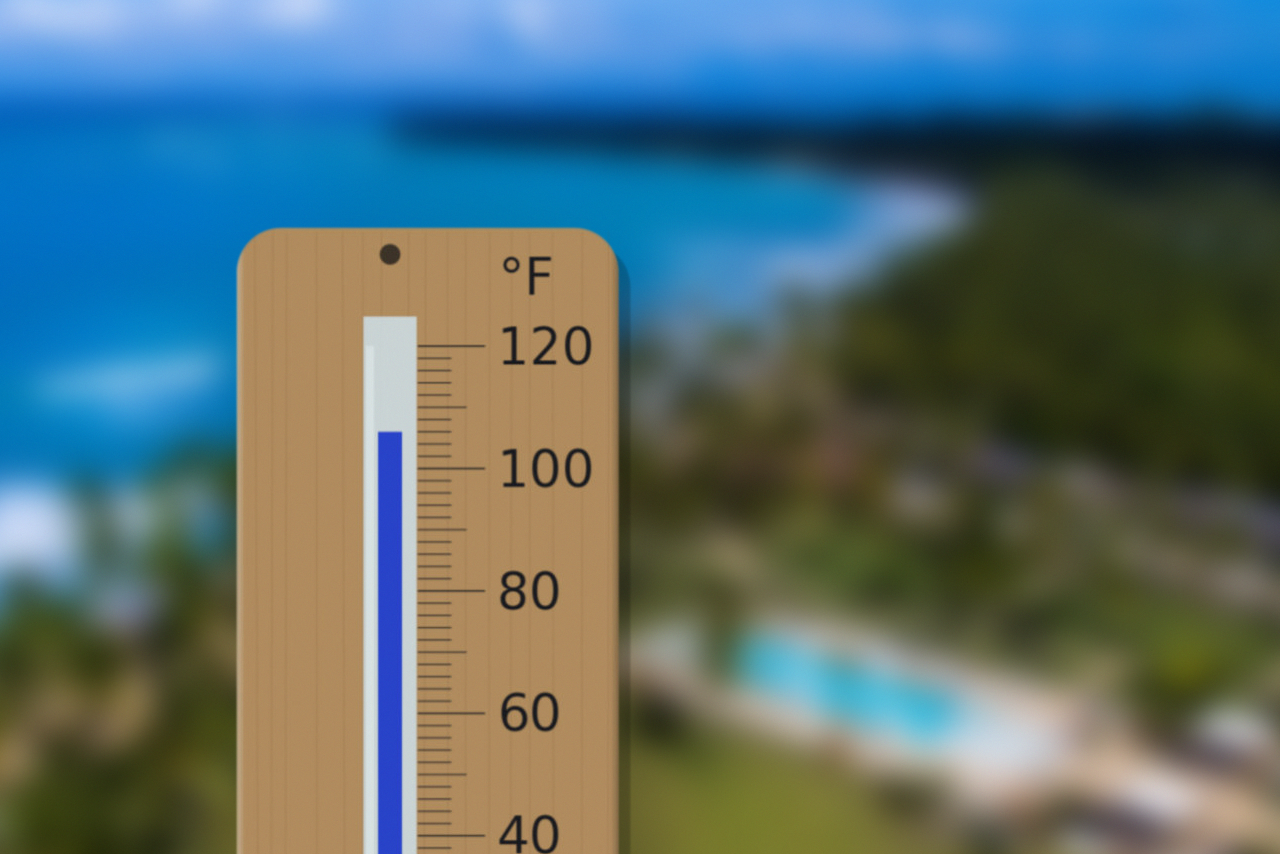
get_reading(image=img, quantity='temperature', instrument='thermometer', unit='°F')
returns 106 °F
